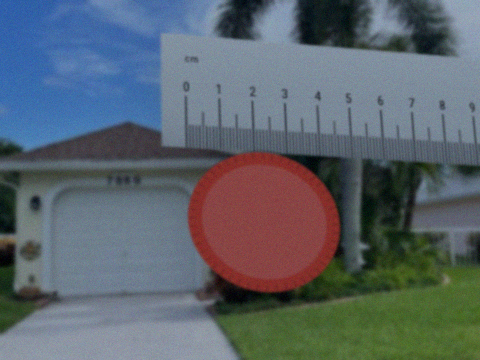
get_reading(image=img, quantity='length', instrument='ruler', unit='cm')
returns 4.5 cm
